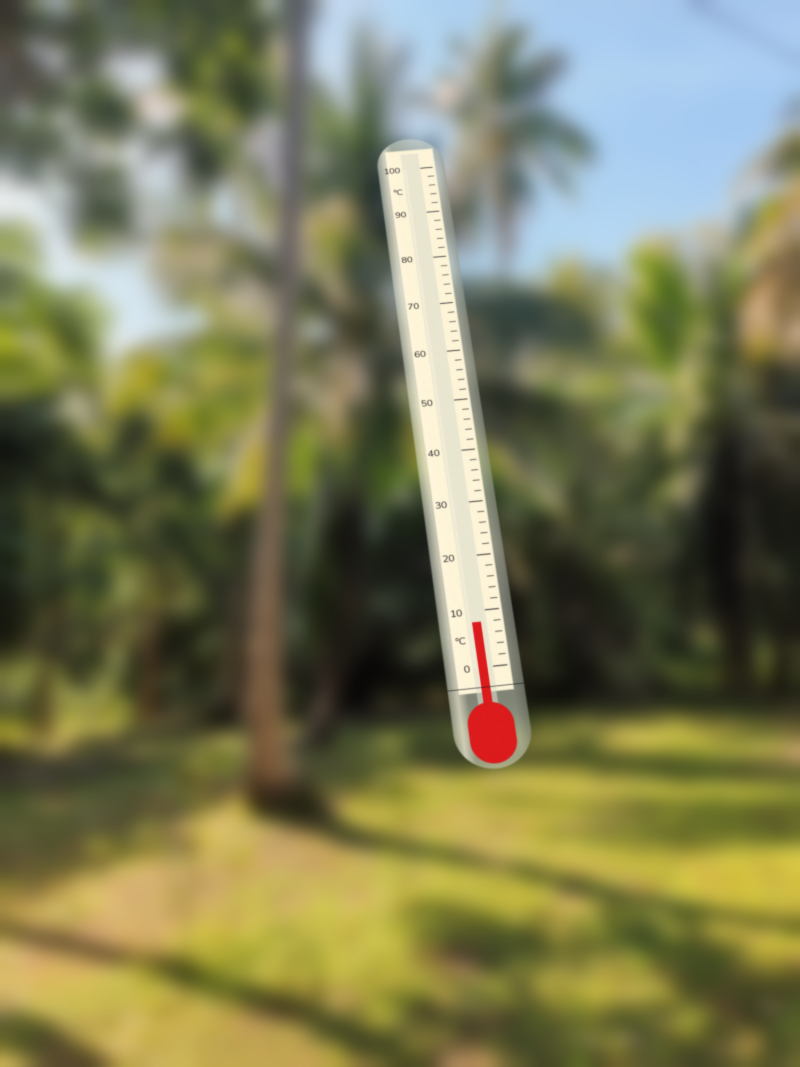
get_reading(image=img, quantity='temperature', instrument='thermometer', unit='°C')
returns 8 °C
